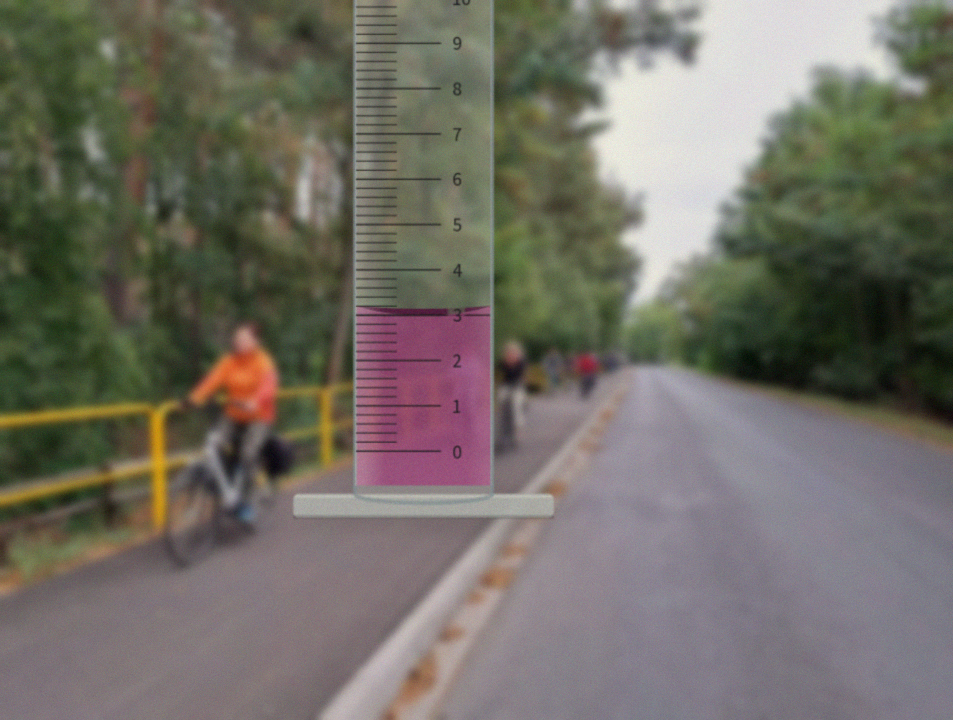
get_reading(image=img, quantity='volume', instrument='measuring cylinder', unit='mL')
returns 3 mL
